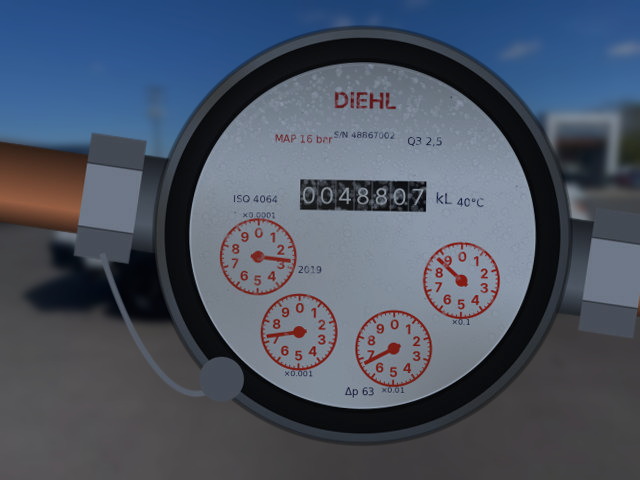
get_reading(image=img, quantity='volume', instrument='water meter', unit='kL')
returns 48807.8672 kL
